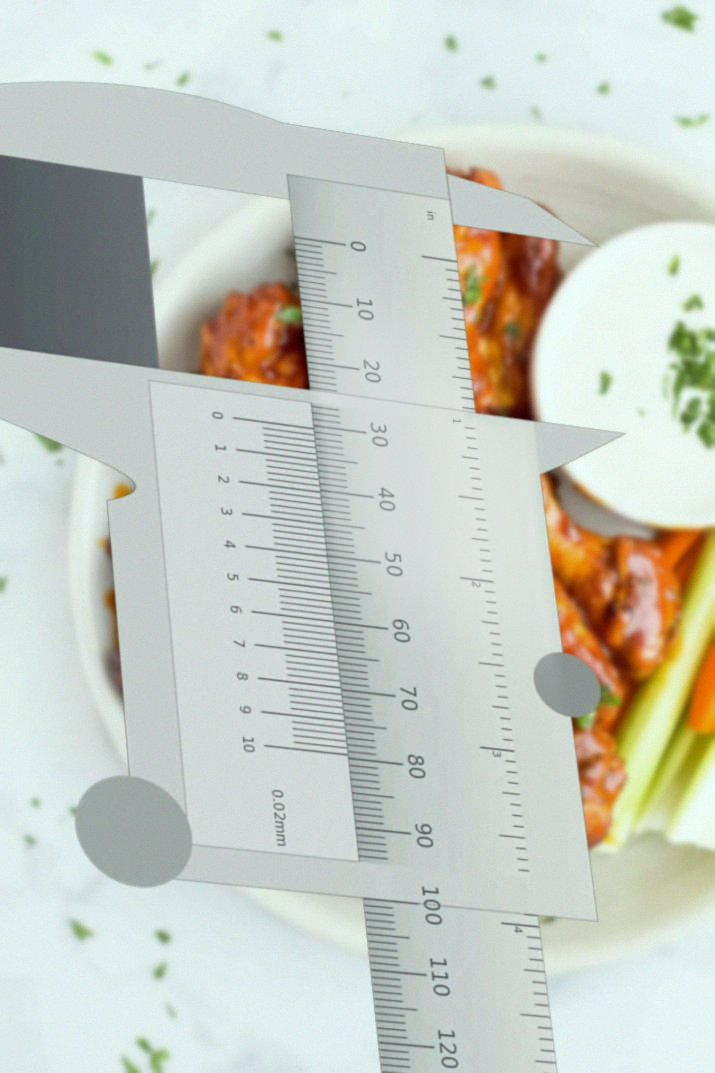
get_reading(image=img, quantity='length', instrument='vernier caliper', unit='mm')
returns 30.5 mm
